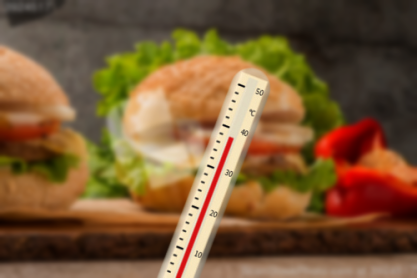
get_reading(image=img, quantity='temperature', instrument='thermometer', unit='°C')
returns 38 °C
